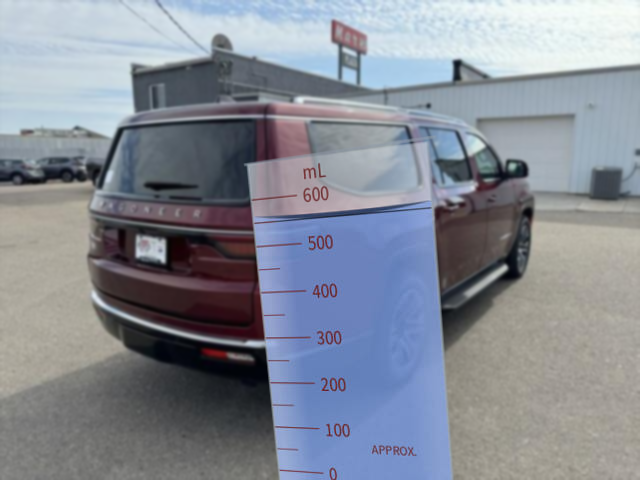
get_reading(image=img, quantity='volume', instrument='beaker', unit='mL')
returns 550 mL
